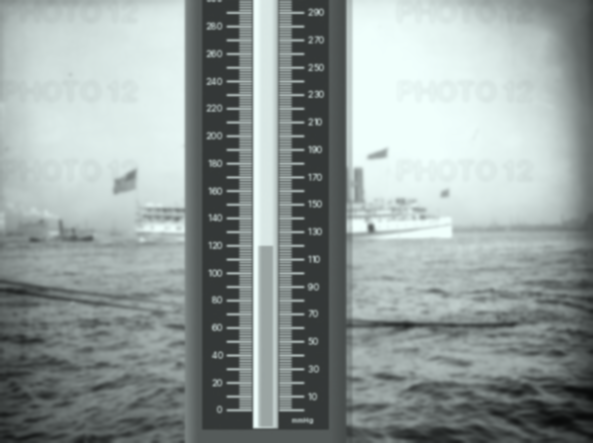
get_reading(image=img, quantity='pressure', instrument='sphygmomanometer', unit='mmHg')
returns 120 mmHg
